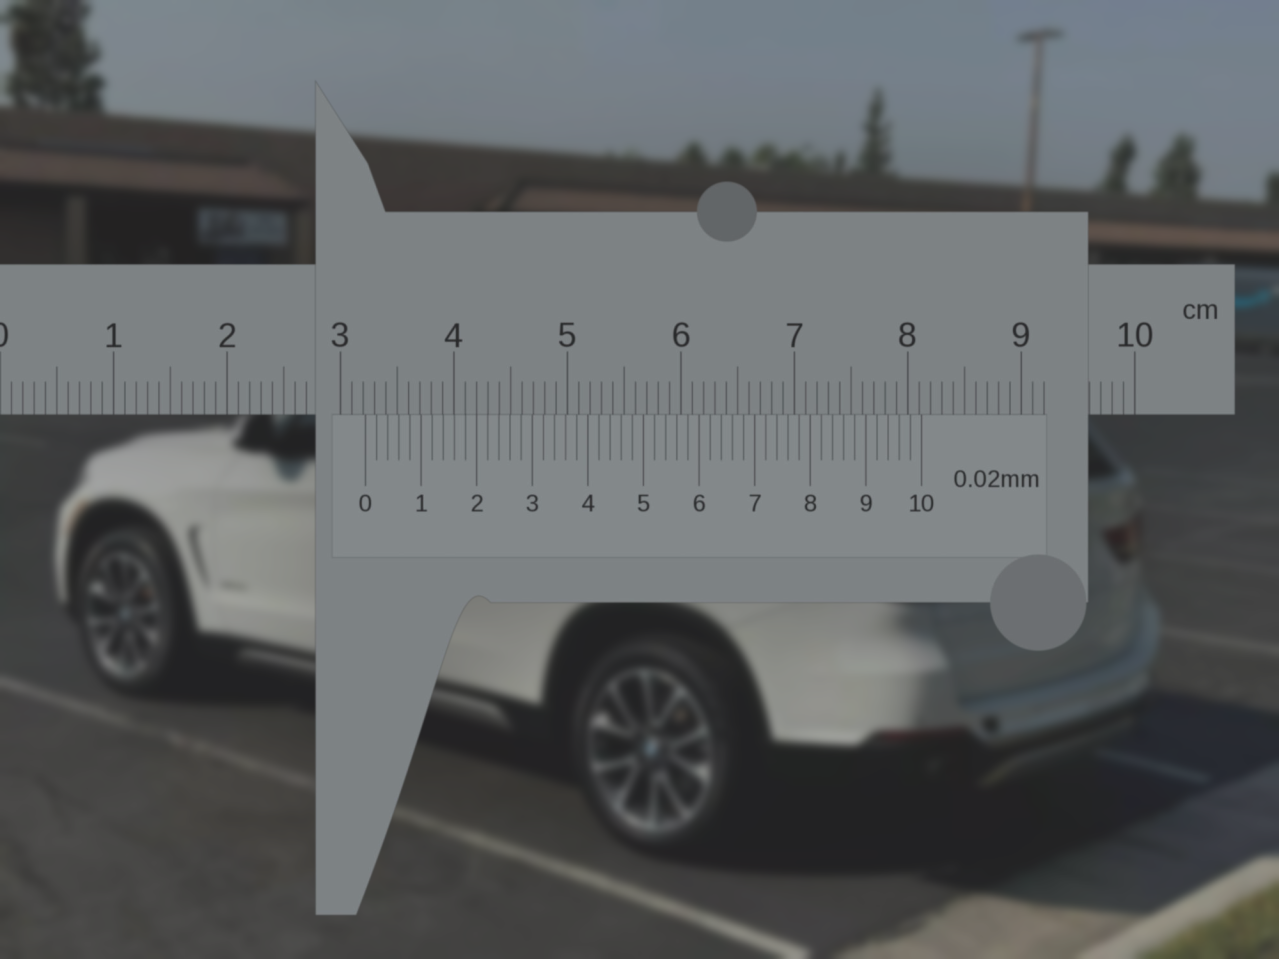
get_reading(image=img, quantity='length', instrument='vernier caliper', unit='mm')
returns 32.2 mm
